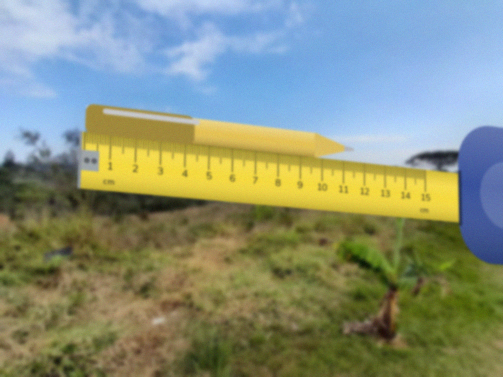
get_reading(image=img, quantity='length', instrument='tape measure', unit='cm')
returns 11.5 cm
